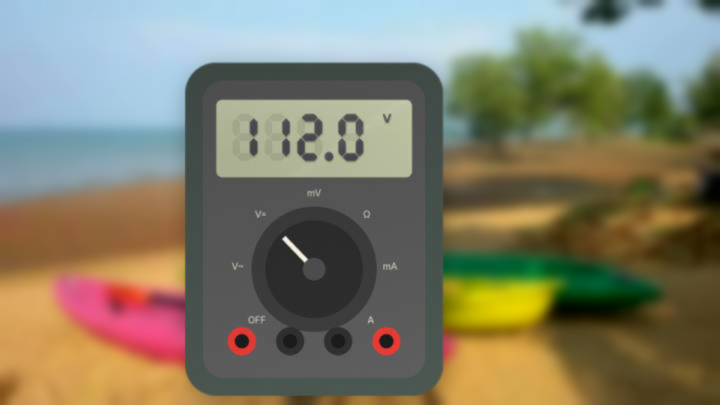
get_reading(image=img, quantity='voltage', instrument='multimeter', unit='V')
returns 112.0 V
